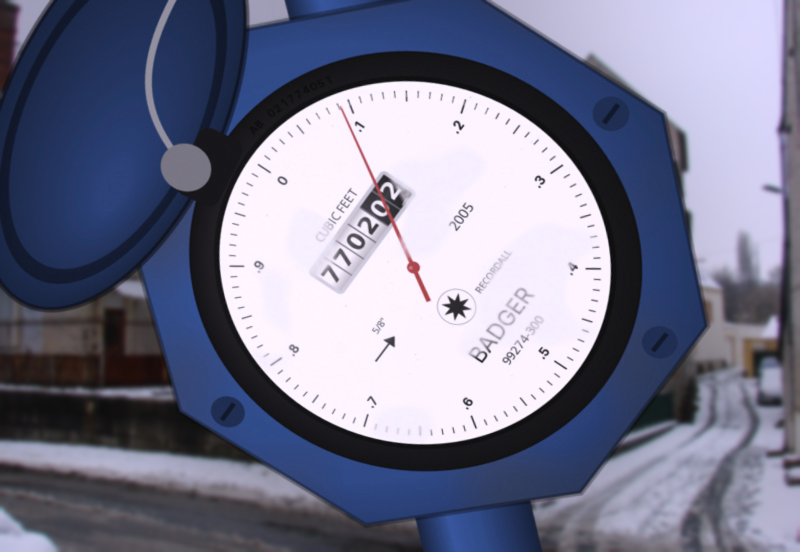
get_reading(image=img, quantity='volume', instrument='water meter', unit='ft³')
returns 770202.09 ft³
